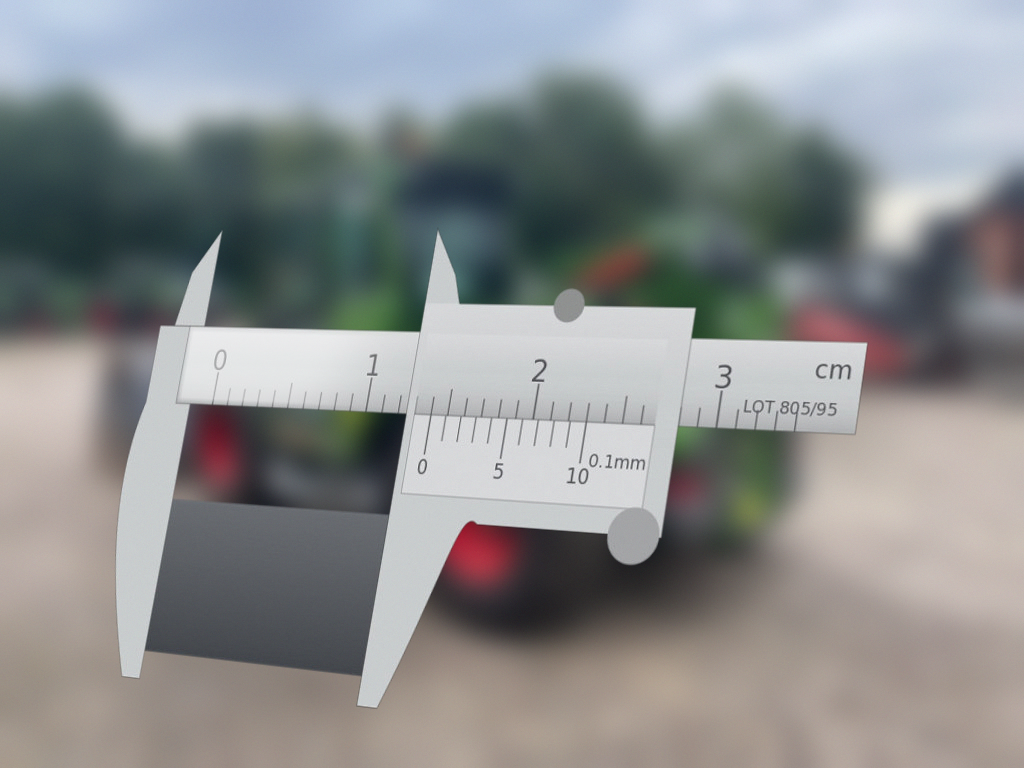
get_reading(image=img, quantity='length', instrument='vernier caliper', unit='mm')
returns 14.0 mm
